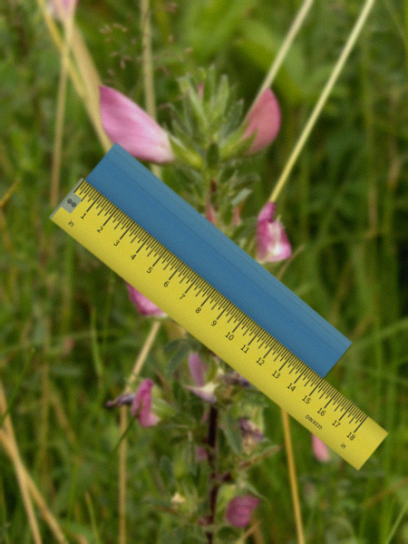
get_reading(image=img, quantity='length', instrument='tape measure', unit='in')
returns 15 in
